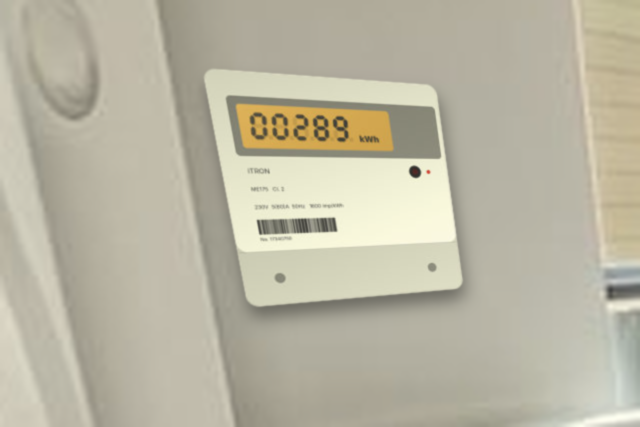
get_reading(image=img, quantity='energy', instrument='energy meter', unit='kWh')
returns 289 kWh
